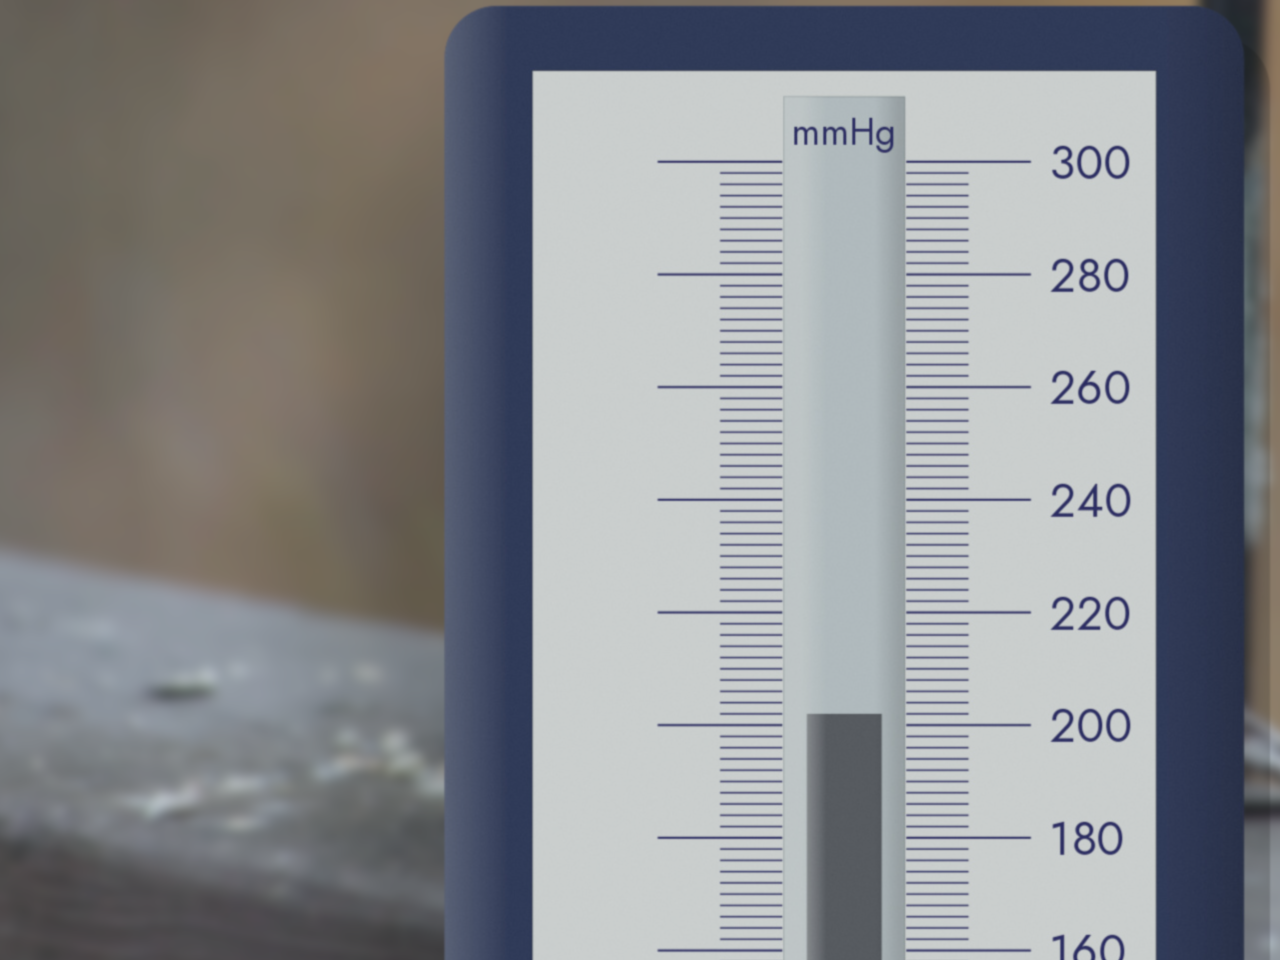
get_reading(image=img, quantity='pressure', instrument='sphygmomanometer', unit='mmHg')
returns 202 mmHg
